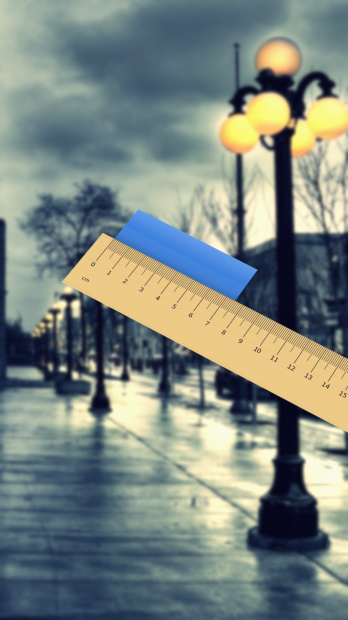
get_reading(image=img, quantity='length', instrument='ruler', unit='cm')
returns 7.5 cm
